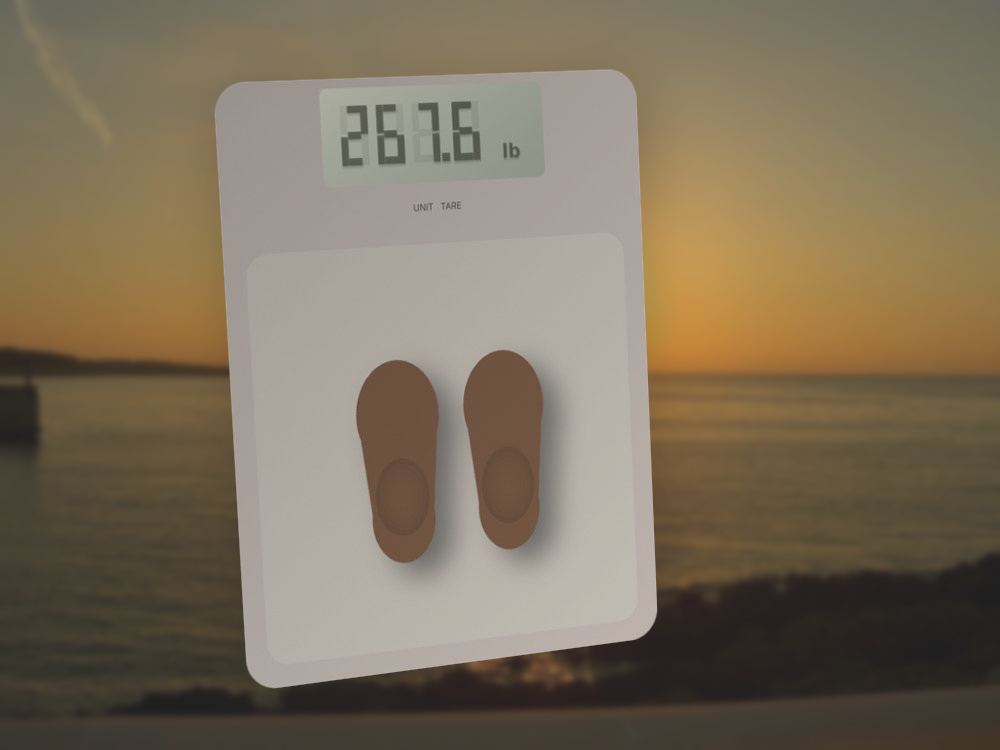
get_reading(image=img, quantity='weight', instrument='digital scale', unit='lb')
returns 267.6 lb
